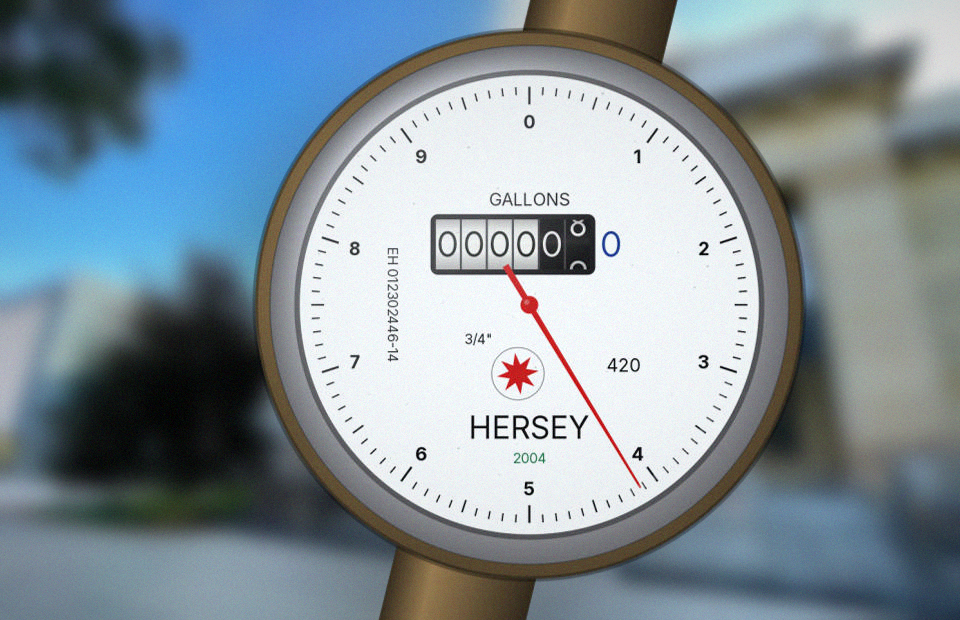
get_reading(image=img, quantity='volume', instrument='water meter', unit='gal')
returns 84.1 gal
